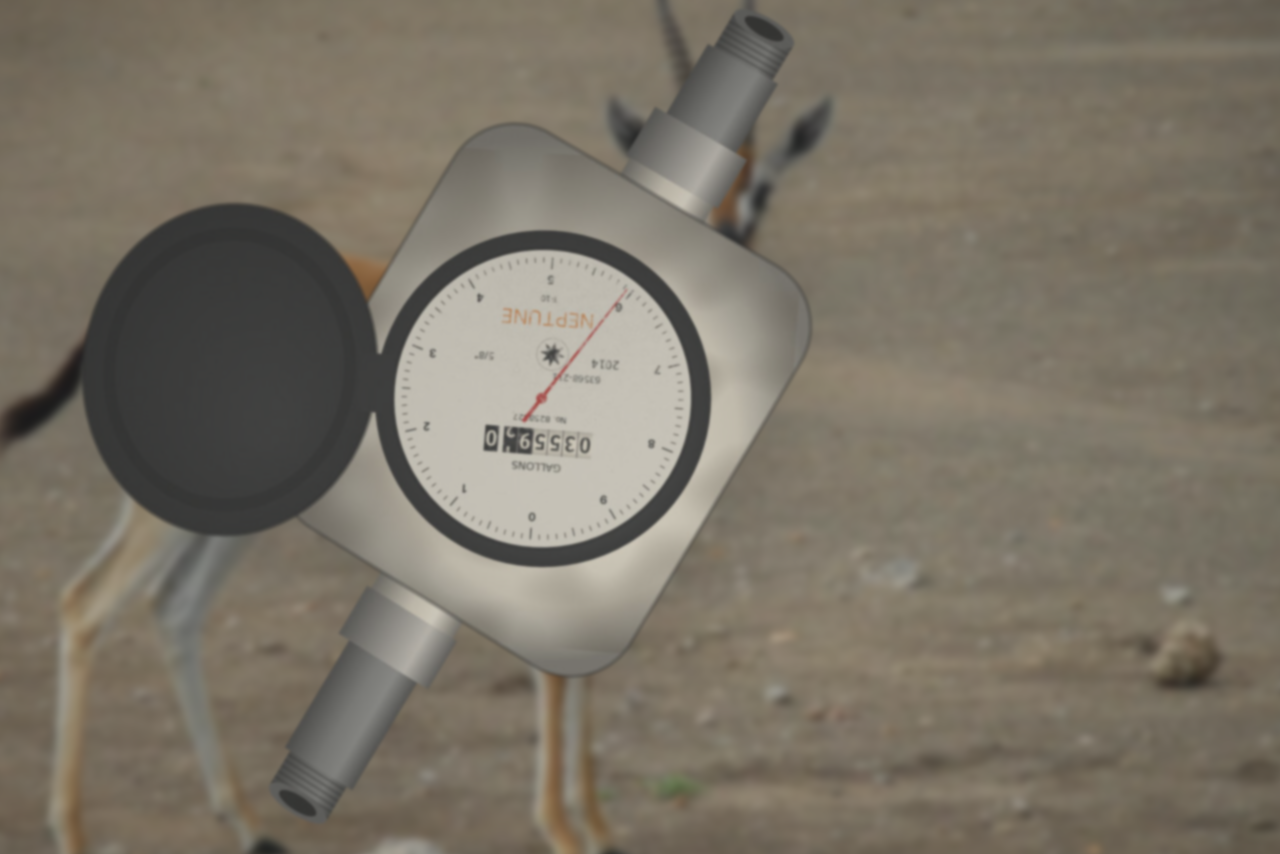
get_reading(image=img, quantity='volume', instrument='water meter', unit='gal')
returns 355915.9 gal
